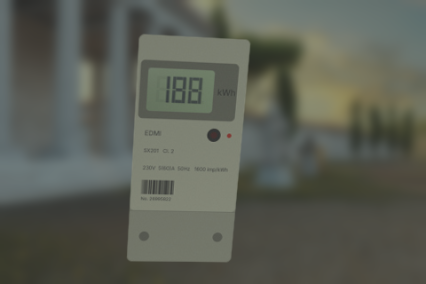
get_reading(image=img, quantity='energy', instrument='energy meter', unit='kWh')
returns 188 kWh
